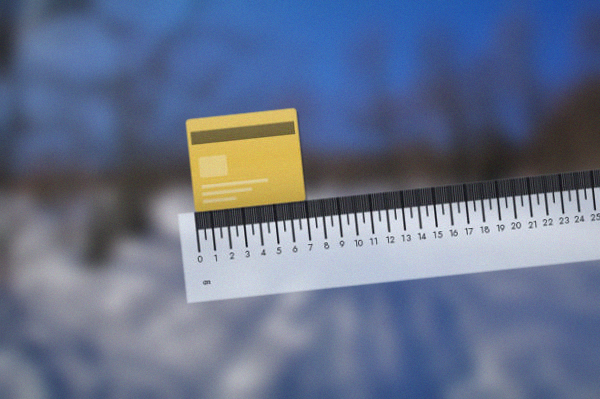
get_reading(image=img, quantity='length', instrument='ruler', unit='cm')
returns 7 cm
